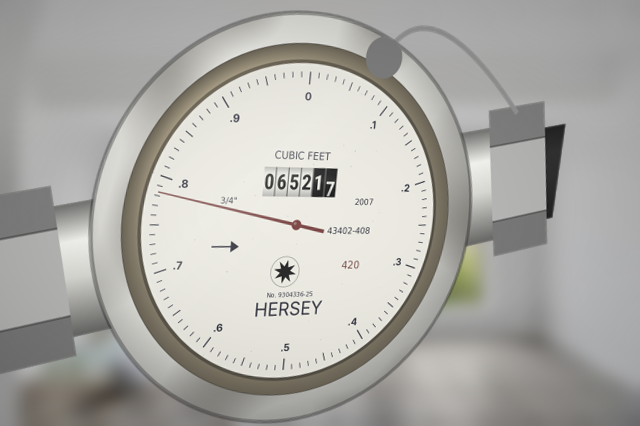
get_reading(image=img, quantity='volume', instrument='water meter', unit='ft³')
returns 65216.78 ft³
